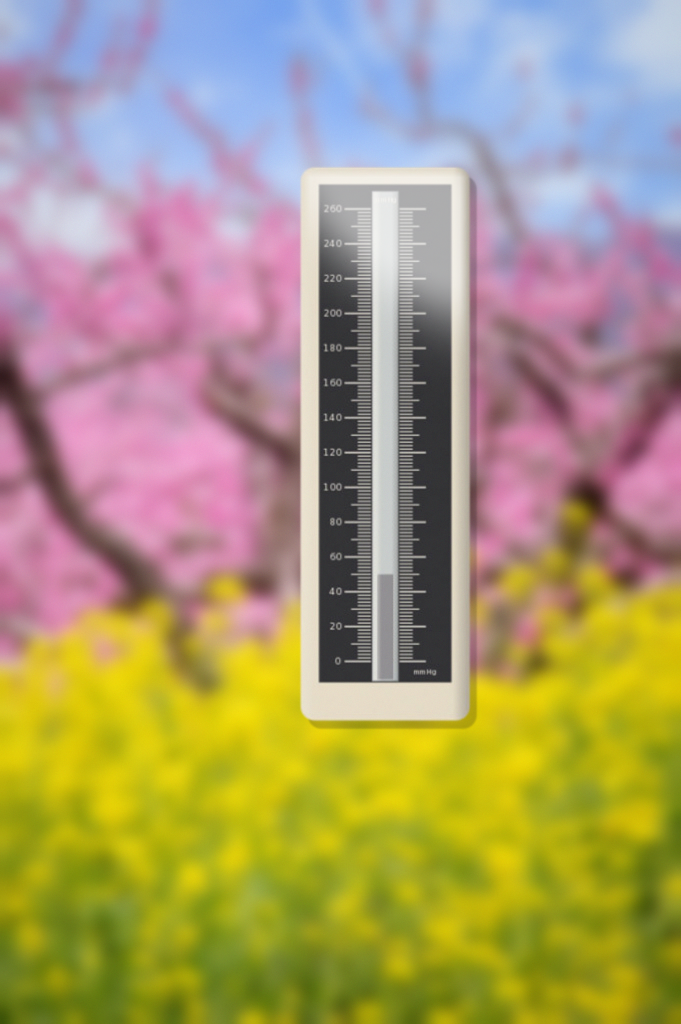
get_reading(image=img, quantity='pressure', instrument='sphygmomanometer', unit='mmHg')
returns 50 mmHg
